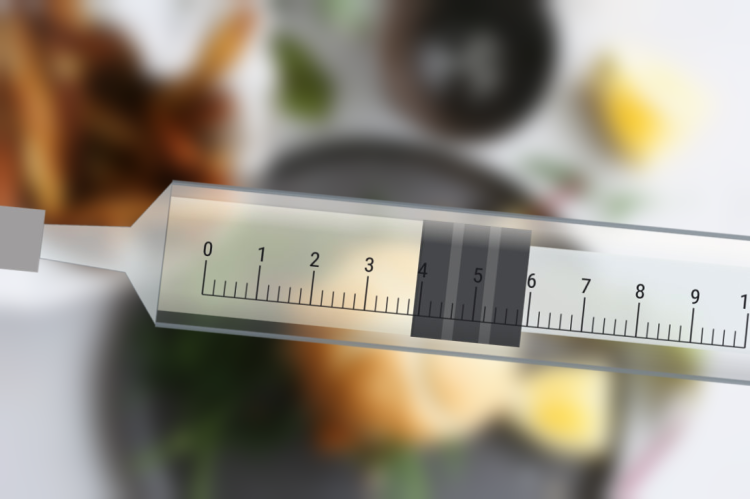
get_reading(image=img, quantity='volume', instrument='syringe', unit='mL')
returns 3.9 mL
